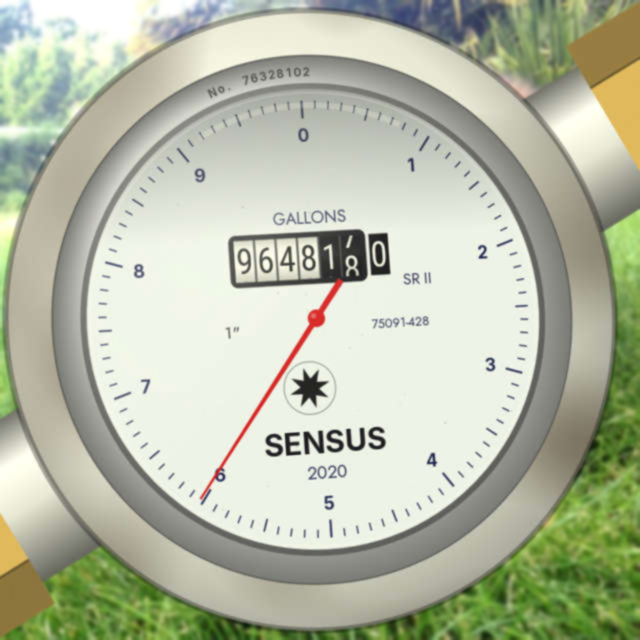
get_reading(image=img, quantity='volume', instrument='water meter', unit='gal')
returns 9648176.0 gal
